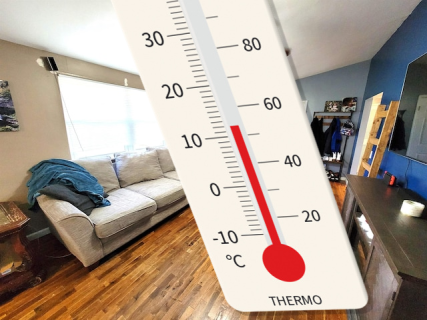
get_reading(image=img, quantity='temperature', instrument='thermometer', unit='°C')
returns 12 °C
